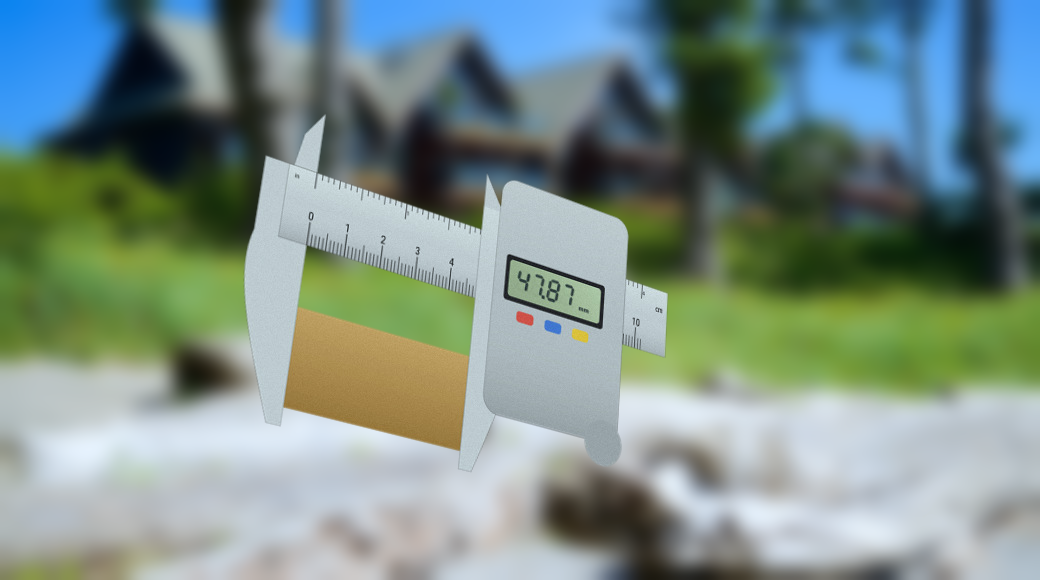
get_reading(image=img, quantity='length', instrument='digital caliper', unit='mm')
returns 47.87 mm
